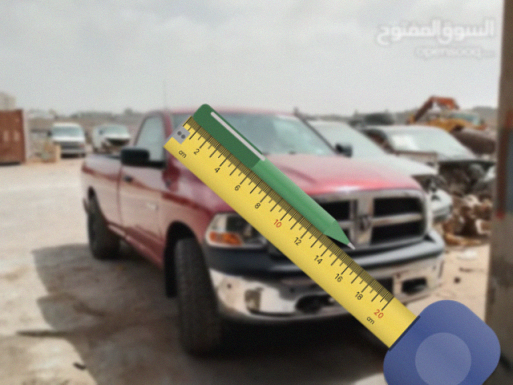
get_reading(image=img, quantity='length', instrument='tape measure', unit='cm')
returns 15.5 cm
